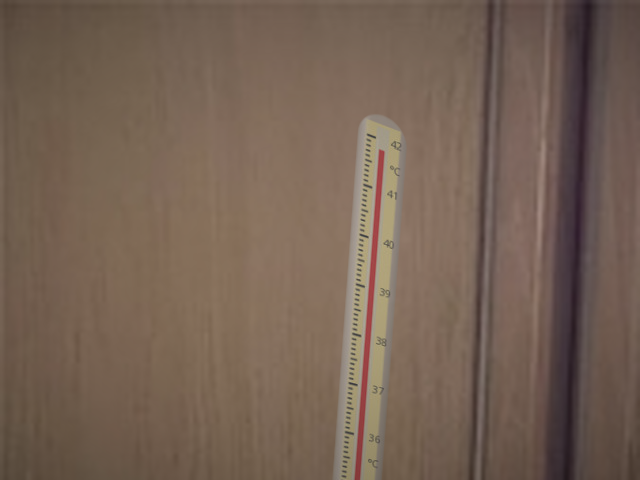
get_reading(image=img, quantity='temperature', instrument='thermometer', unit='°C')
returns 41.8 °C
